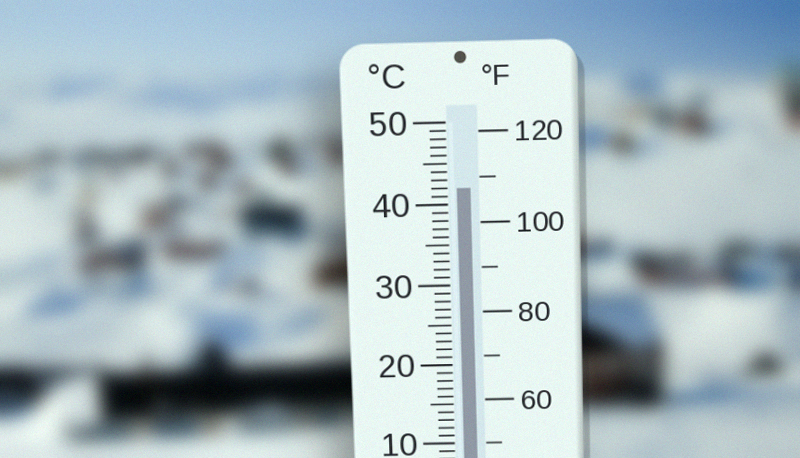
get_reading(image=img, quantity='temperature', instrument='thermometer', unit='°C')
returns 42 °C
